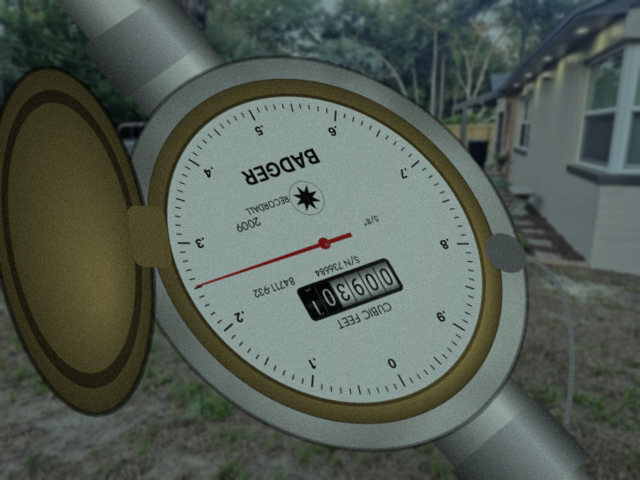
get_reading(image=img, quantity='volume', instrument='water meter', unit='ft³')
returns 9301.25 ft³
